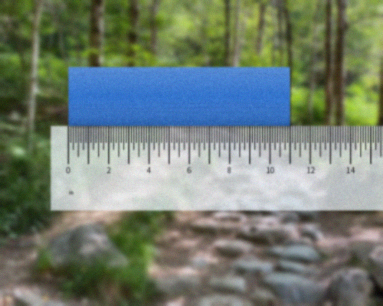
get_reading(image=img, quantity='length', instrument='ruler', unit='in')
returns 11 in
